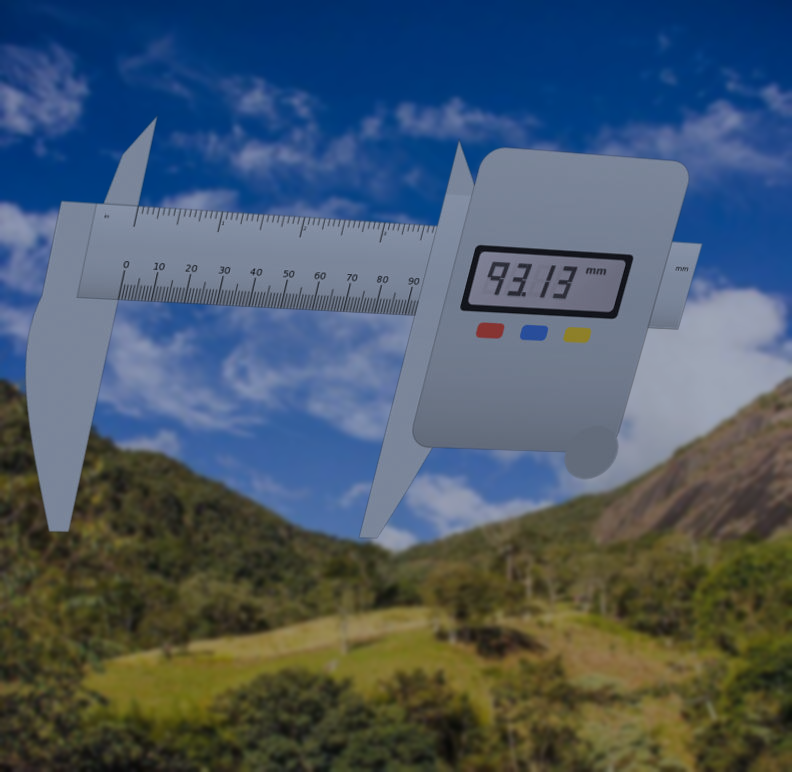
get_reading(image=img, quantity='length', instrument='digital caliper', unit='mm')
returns 93.13 mm
